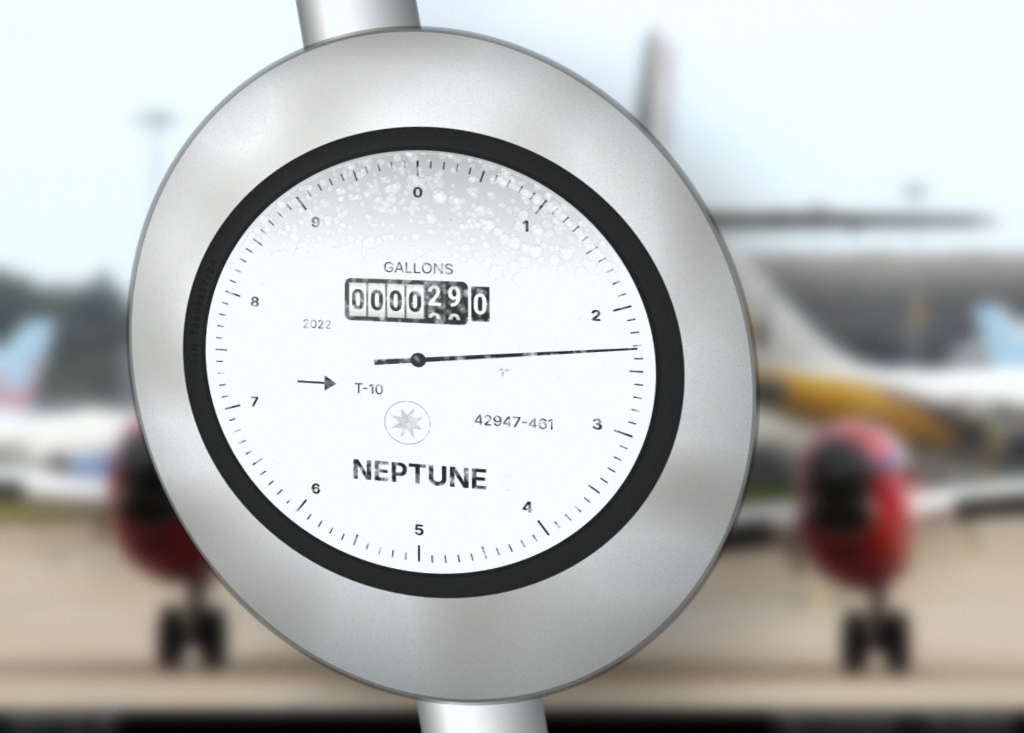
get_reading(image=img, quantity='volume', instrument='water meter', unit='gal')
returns 292.3 gal
